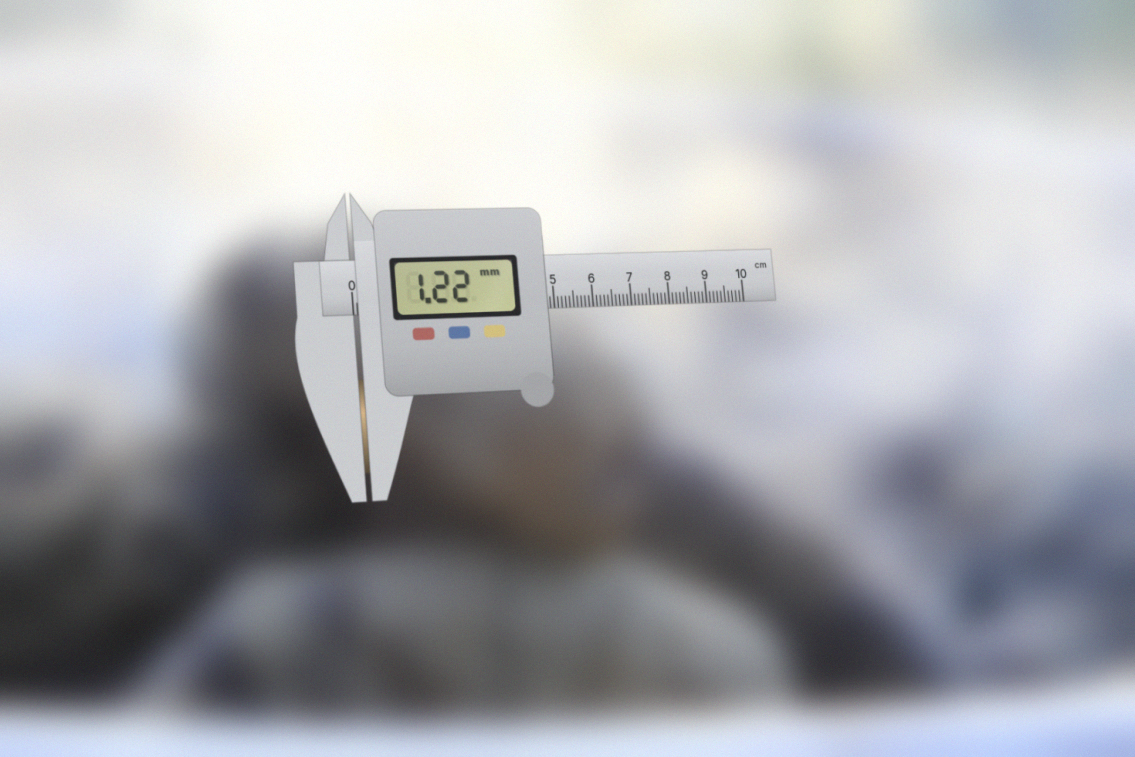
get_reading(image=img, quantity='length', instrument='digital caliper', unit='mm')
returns 1.22 mm
